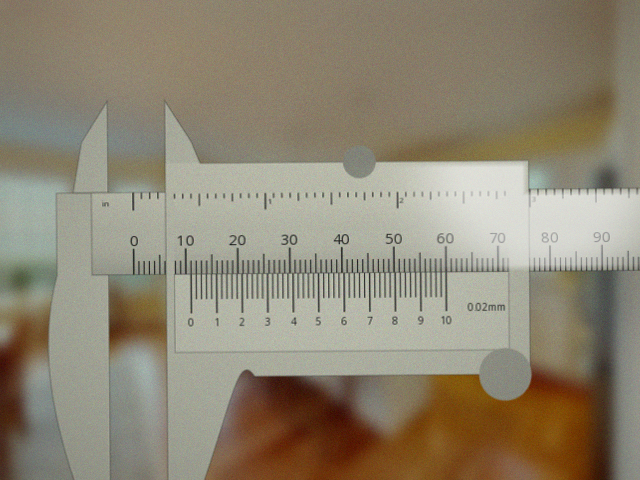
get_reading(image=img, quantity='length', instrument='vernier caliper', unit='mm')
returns 11.0 mm
